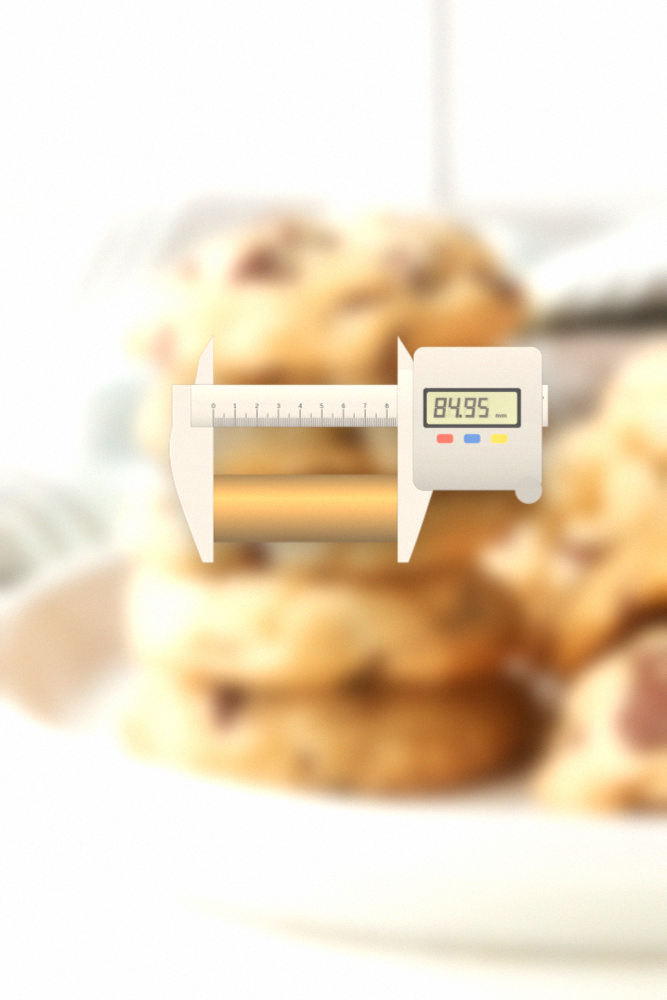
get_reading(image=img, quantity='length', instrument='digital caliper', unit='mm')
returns 84.95 mm
